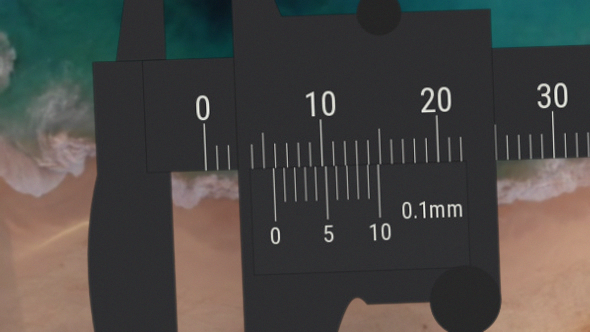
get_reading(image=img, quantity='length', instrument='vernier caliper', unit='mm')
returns 5.8 mm
